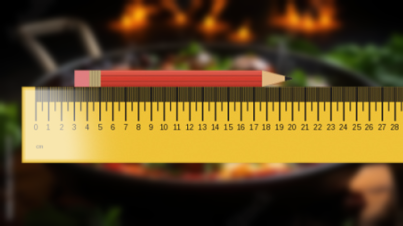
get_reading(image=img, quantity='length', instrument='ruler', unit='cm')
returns 17 cm
